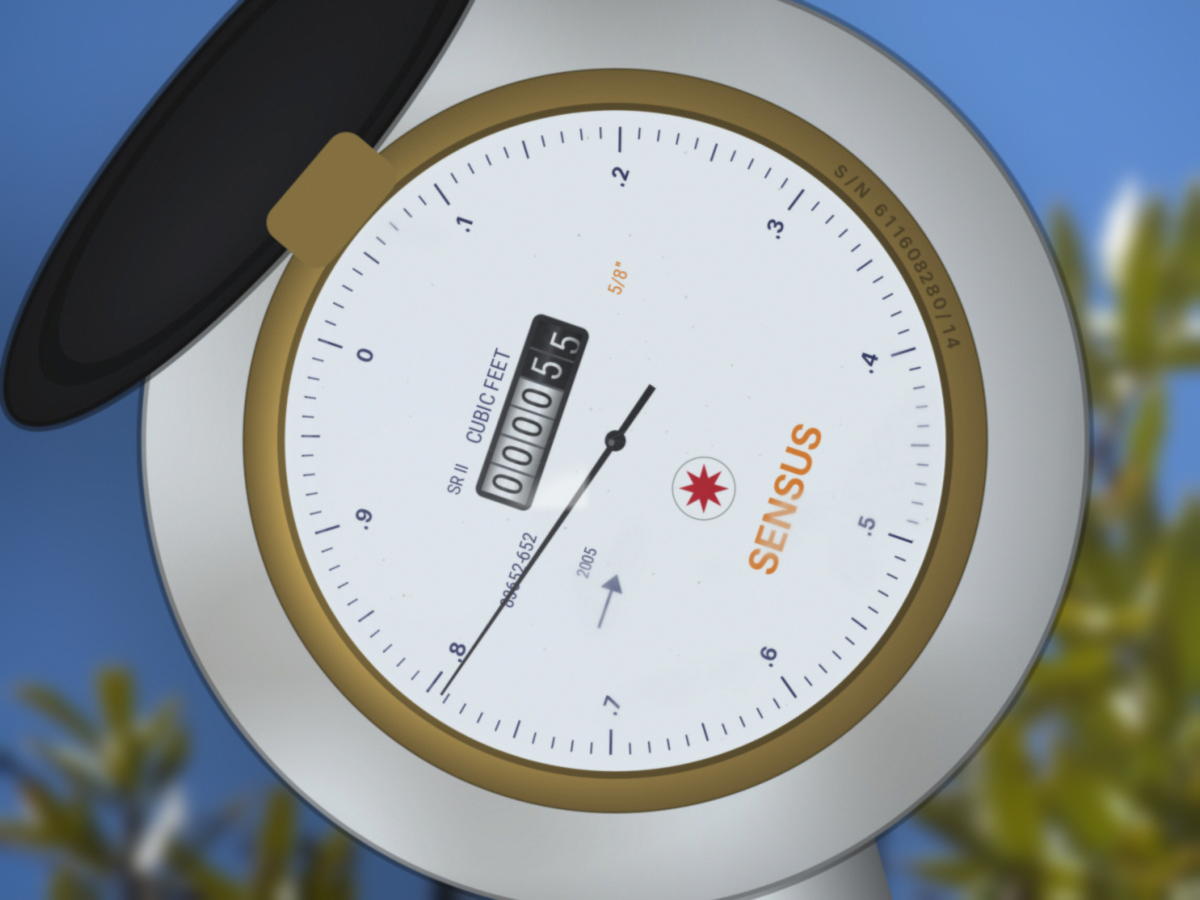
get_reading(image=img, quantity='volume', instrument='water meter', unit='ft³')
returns 54.79 ft³
